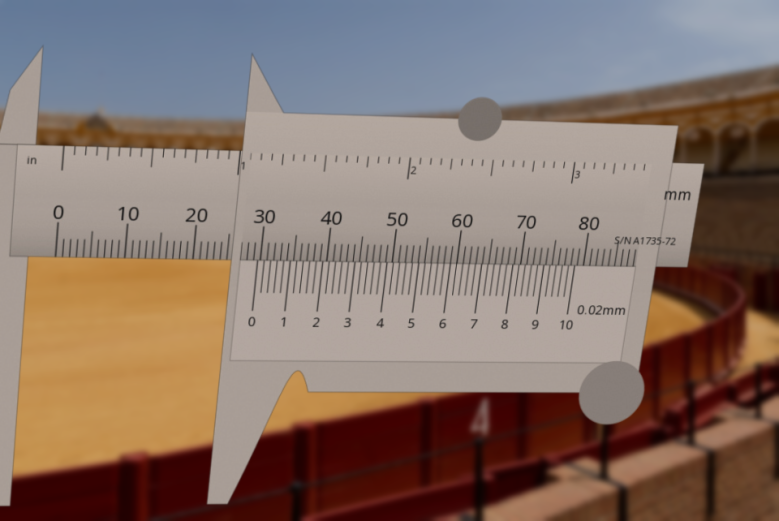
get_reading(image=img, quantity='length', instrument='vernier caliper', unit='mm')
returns 29.6 mm
